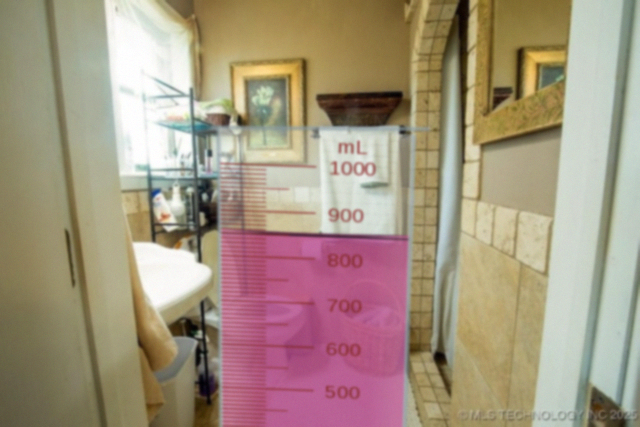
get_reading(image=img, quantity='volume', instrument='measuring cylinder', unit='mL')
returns 850 mL
